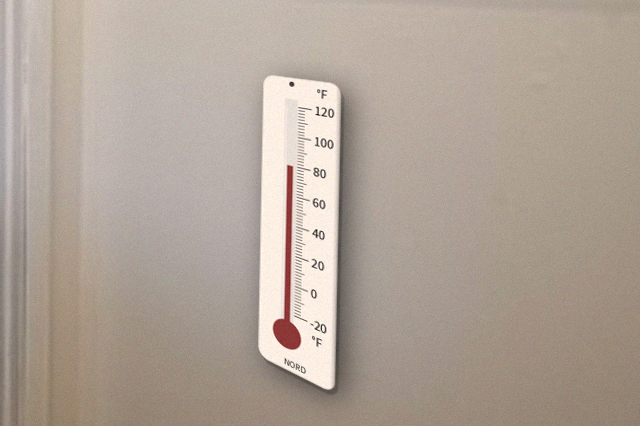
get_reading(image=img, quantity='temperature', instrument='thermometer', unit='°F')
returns 80 °F
